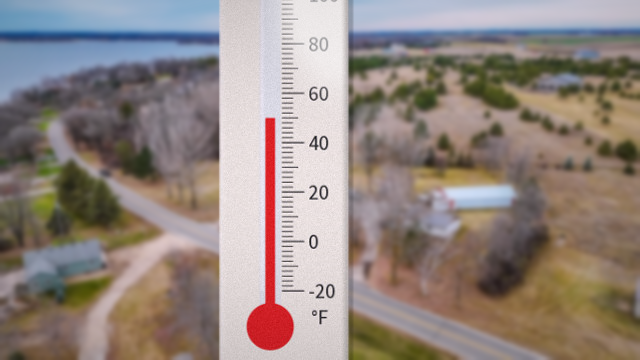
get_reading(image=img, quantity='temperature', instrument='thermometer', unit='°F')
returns 50 °F
